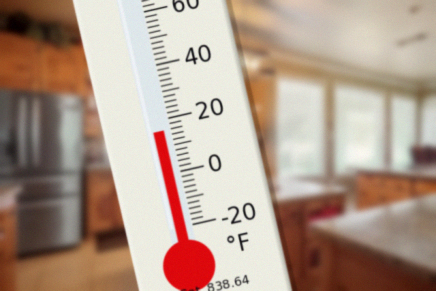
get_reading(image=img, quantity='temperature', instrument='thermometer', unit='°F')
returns 16 °F
